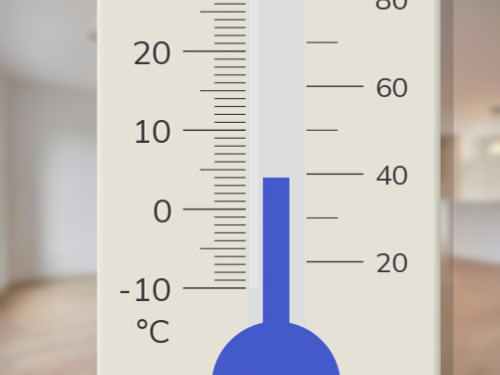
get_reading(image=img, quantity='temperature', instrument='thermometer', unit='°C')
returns 4 °C
